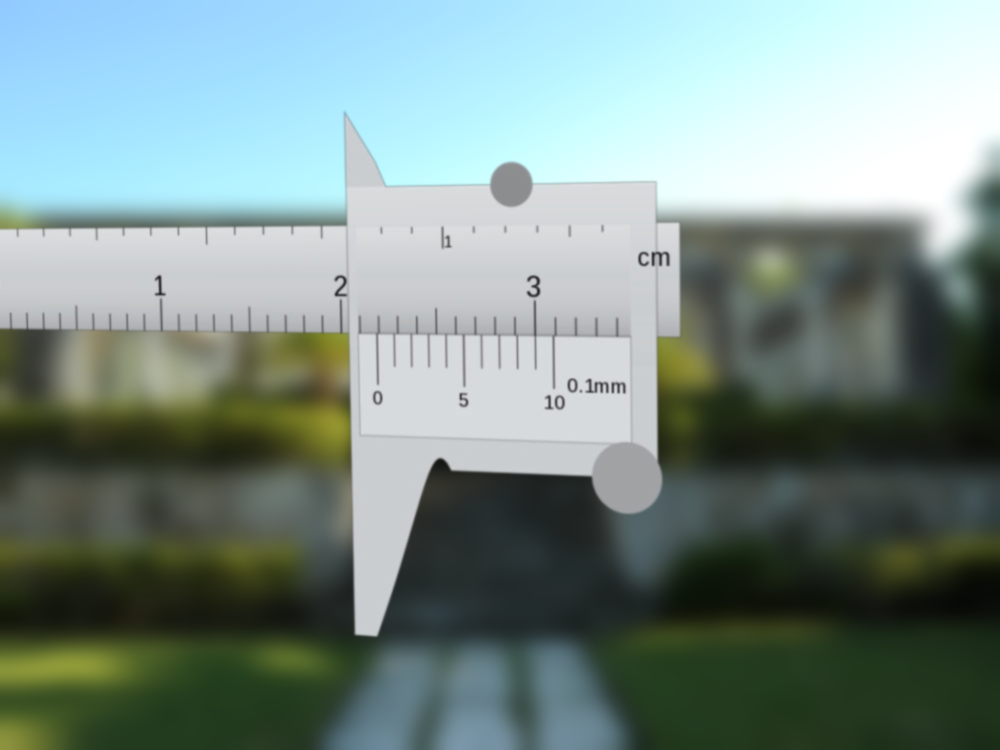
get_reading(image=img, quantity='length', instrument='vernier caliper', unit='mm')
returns 21.9 mm
